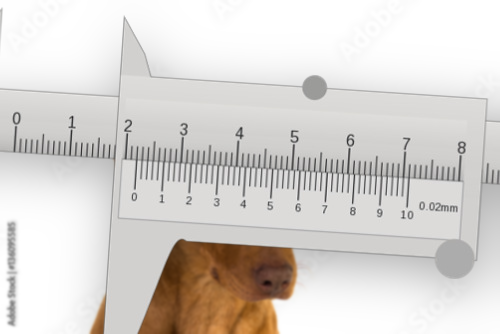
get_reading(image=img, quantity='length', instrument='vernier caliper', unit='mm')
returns 22.0 mm
